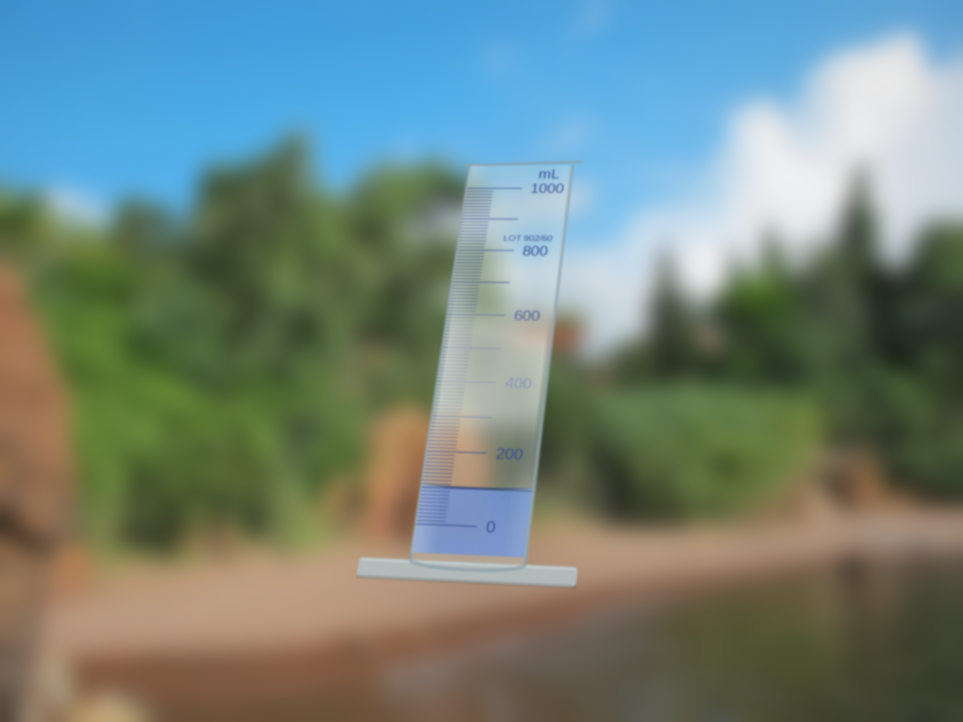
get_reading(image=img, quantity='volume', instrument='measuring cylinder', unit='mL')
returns 100 mL
